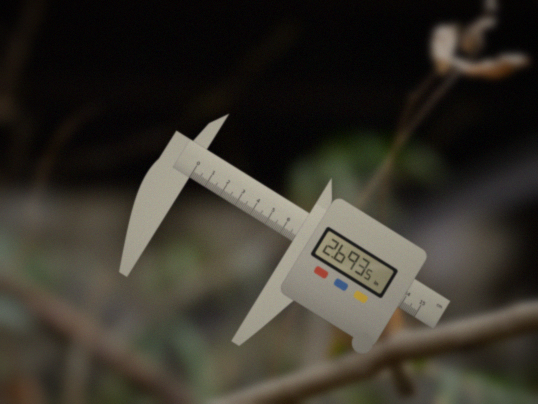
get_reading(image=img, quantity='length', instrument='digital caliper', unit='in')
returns 2.6935 in
